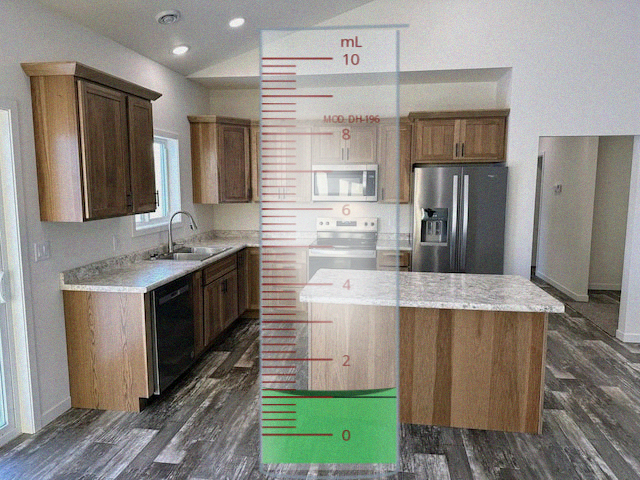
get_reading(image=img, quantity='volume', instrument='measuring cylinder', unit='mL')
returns 1 mL
